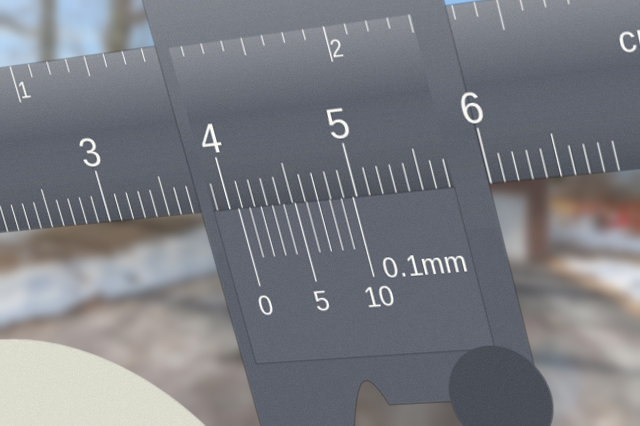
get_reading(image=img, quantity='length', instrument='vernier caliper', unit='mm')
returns 40.7 mm
